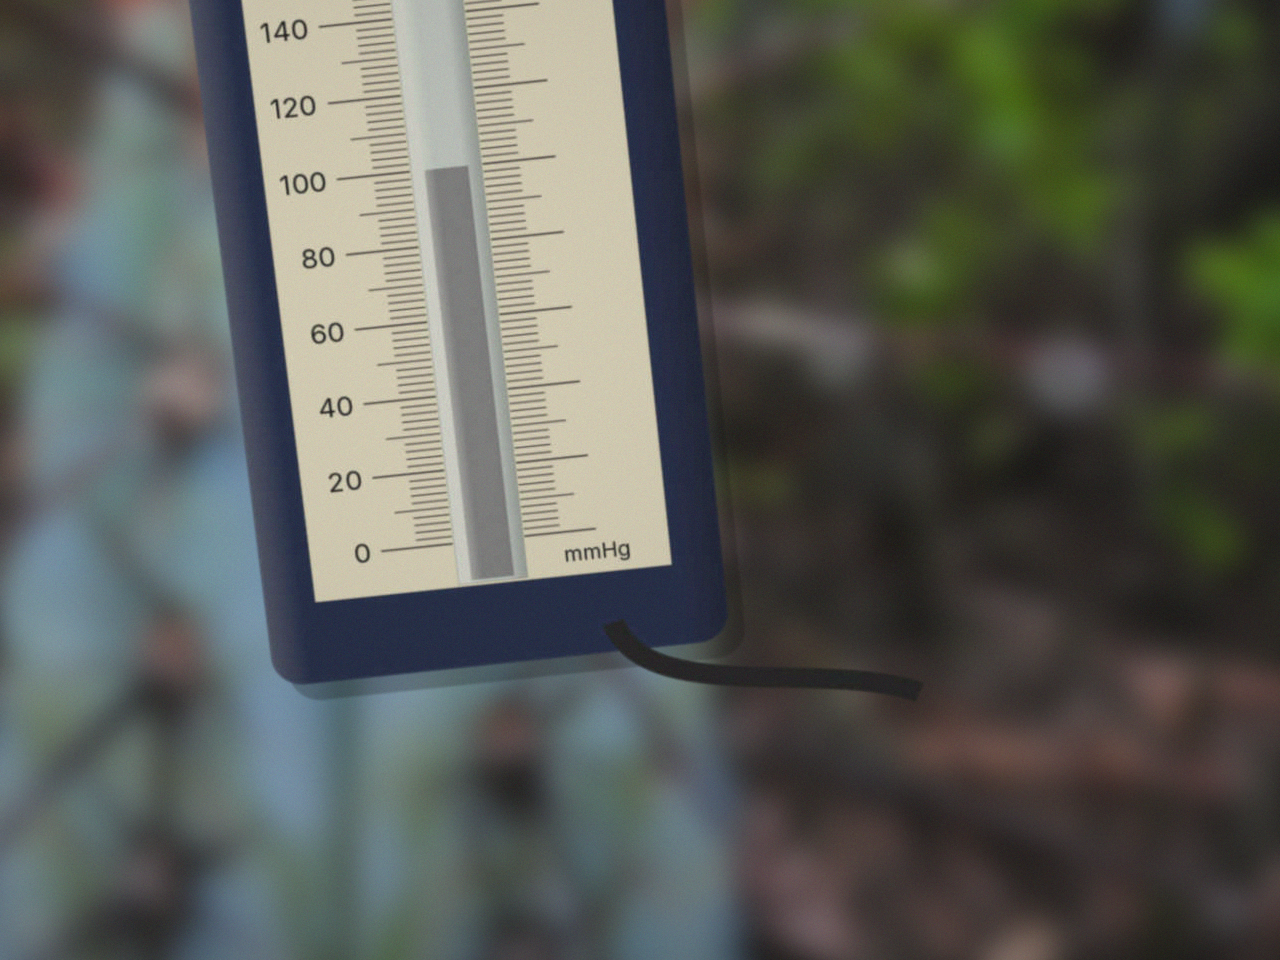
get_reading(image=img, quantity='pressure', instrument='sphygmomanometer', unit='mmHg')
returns 100 mmHg
